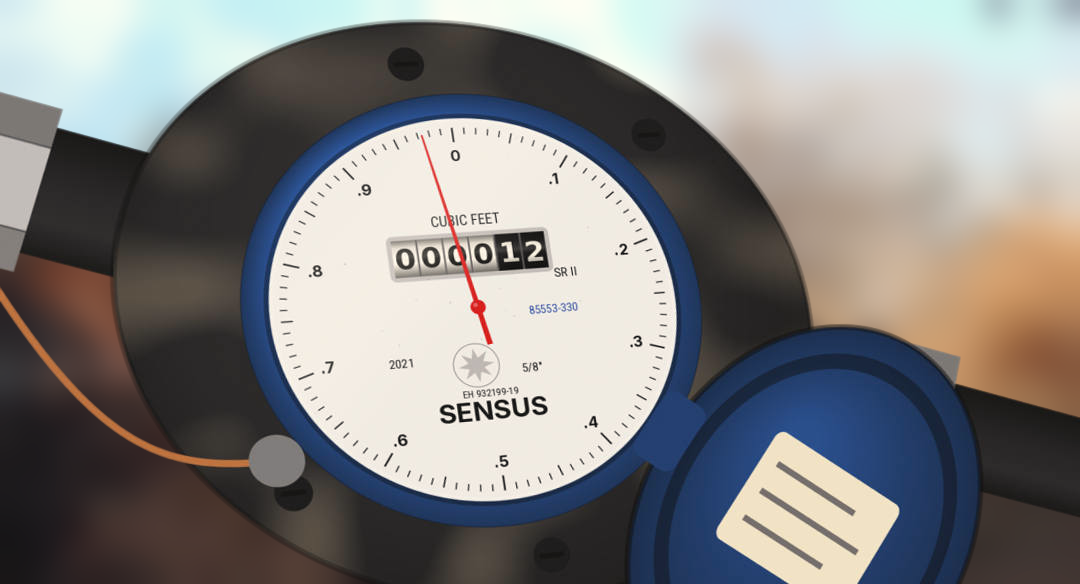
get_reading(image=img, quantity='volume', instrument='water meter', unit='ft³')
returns 11.97 ft³
